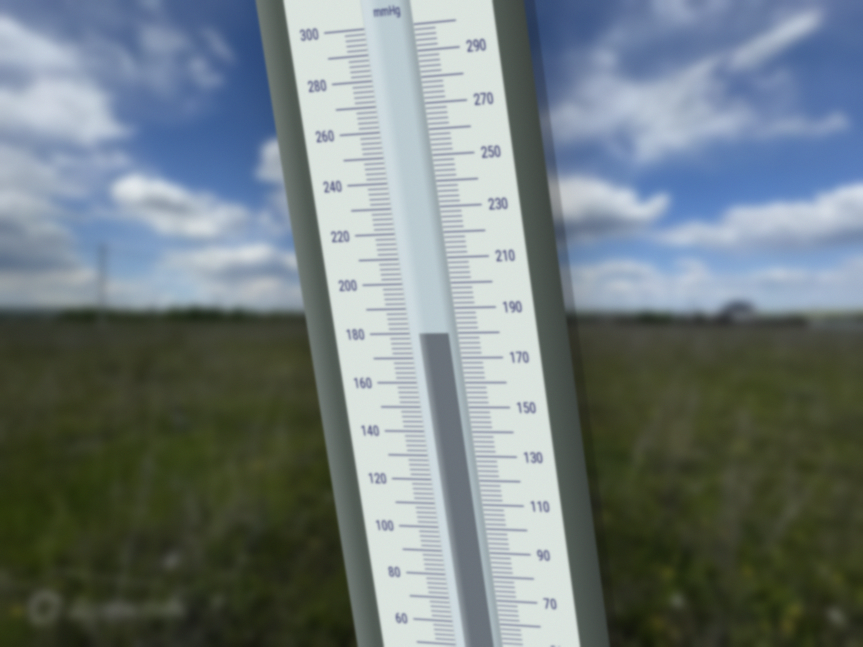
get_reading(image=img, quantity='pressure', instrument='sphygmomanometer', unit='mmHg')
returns 180 mmHg
